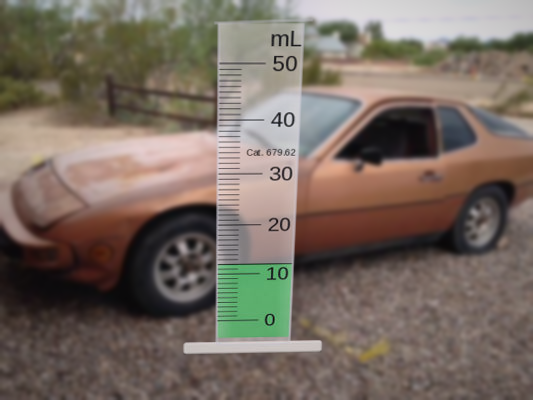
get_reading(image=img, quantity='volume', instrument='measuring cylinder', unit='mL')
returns 12 mL
